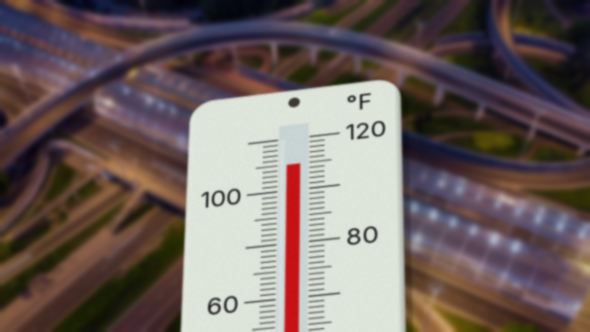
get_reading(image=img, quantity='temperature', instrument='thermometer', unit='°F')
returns 110 °F
